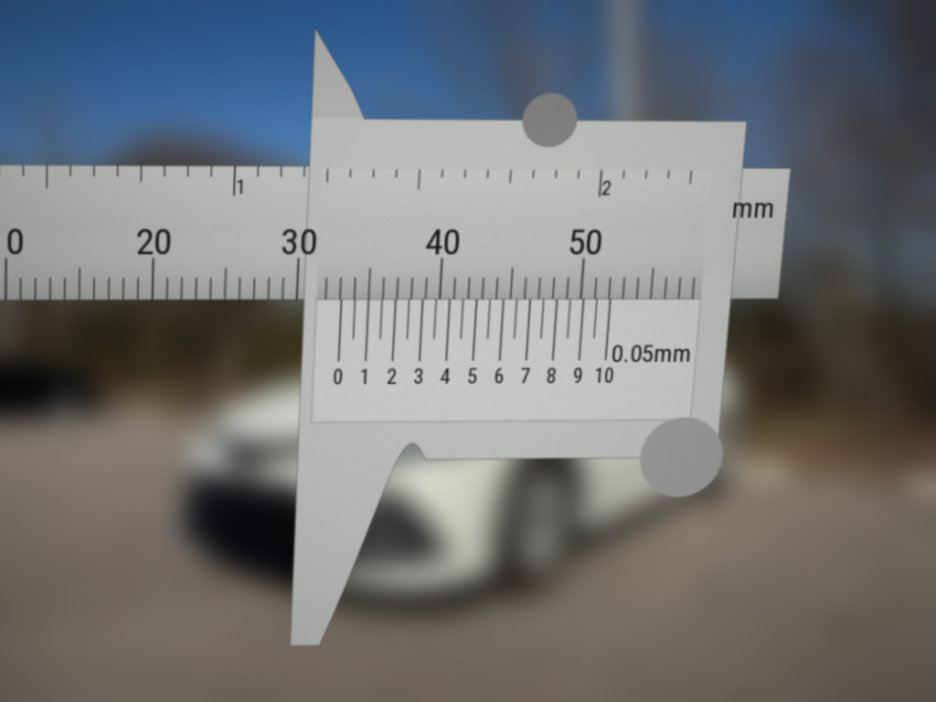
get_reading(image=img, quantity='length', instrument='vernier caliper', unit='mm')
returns 33.1 mm
